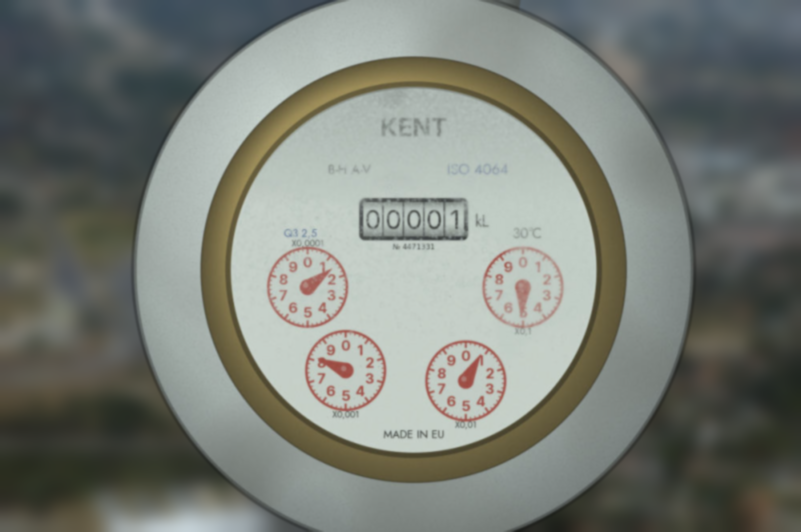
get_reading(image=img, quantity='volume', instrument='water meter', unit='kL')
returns 1.5081 kL
